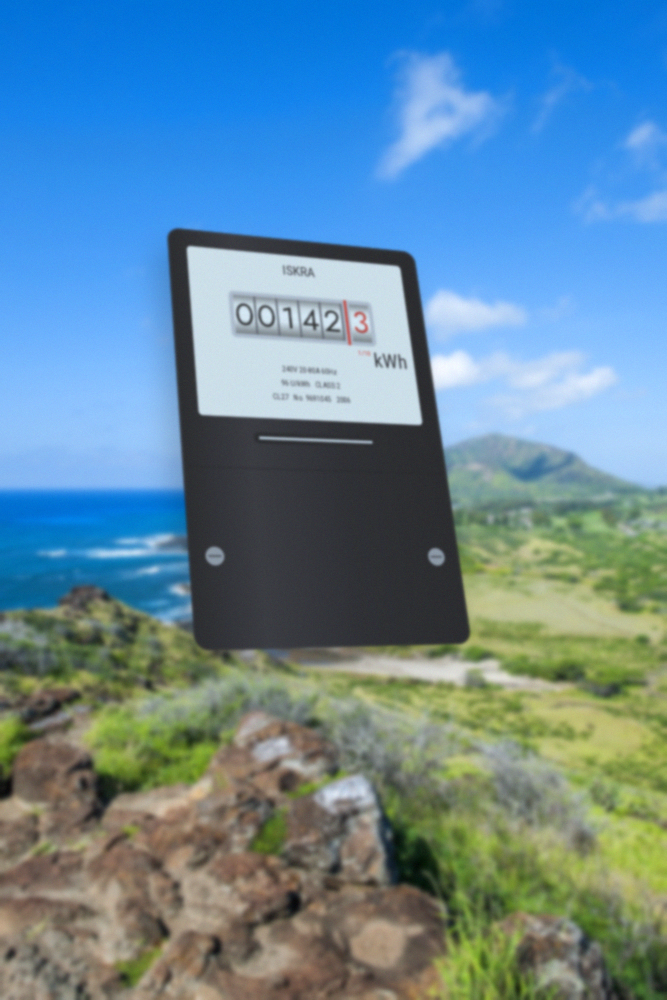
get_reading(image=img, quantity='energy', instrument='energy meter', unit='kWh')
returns 142.3 kWh
